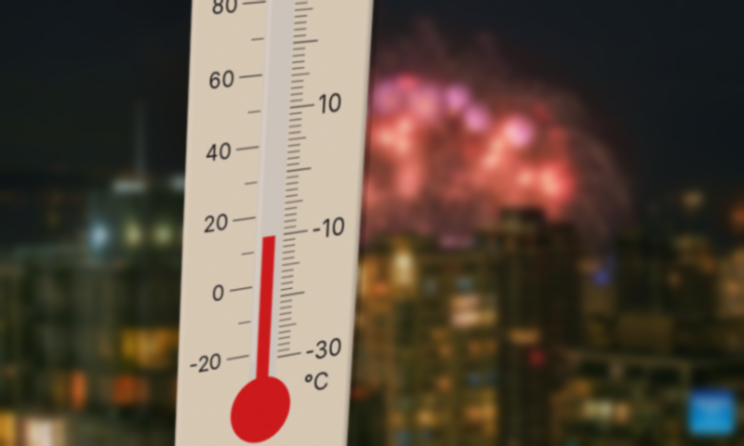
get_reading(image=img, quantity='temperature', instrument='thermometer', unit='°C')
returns -10 °C
